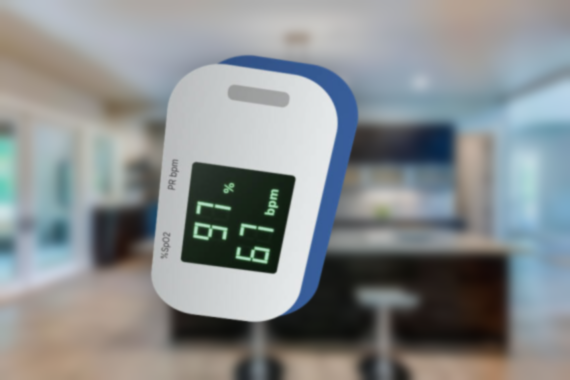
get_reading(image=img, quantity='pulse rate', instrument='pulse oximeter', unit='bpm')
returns 67 bpm
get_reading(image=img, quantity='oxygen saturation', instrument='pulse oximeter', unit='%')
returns 97 %
